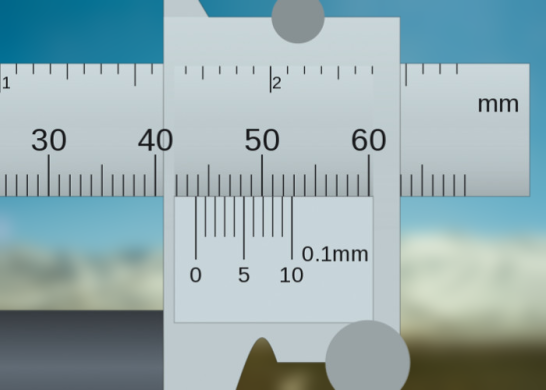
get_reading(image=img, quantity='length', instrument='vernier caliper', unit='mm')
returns 43.8 mm
